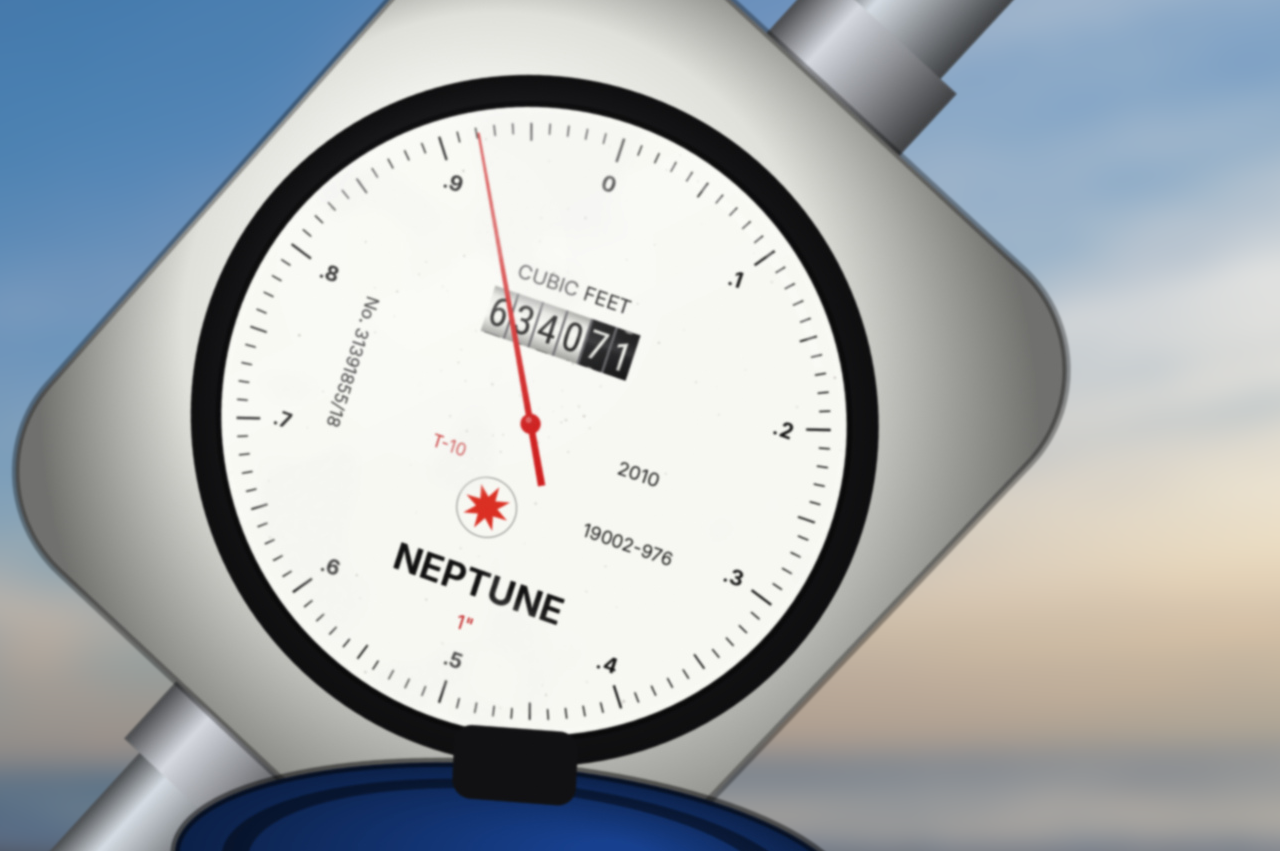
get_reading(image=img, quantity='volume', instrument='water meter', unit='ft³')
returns 634070.92 ft³
